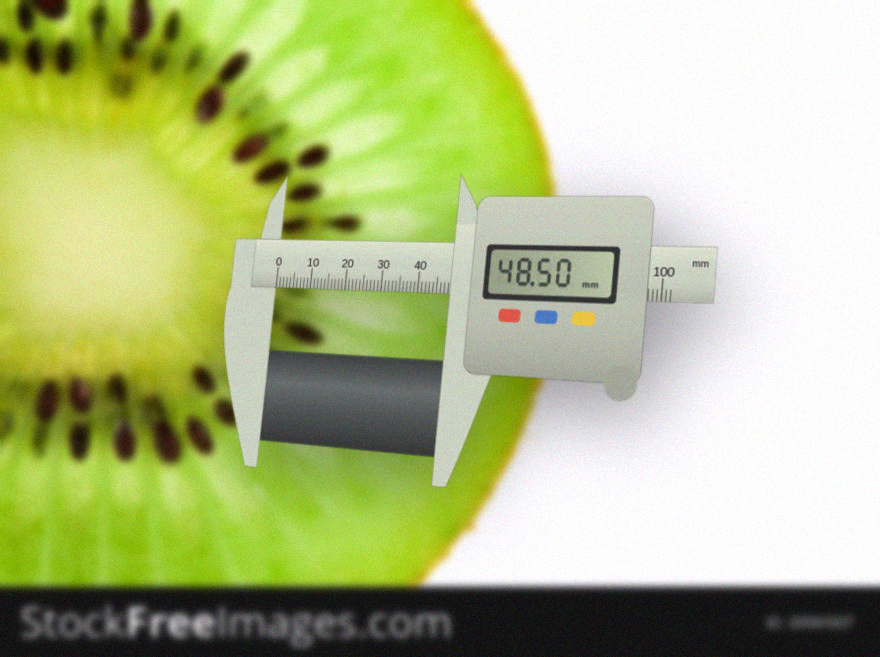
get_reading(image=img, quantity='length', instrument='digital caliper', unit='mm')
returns 48.50 mm
